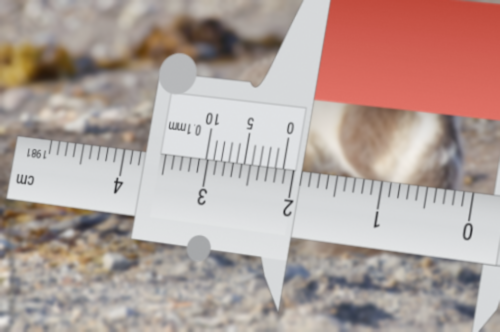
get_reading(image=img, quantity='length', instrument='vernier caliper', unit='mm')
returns 21.2 mm
